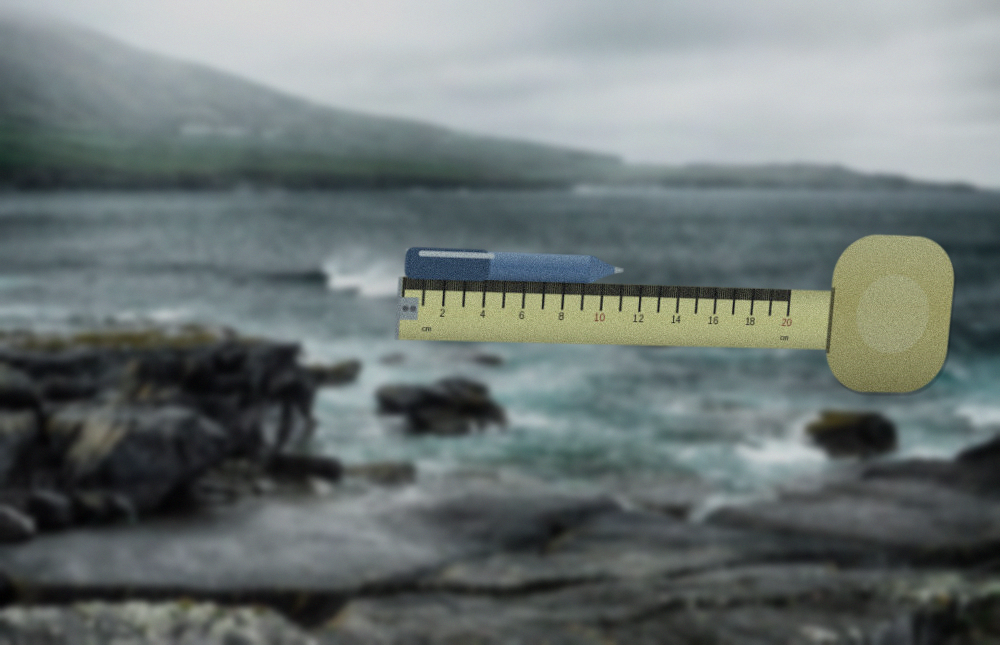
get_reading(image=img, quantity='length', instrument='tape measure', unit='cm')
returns 11 cm
